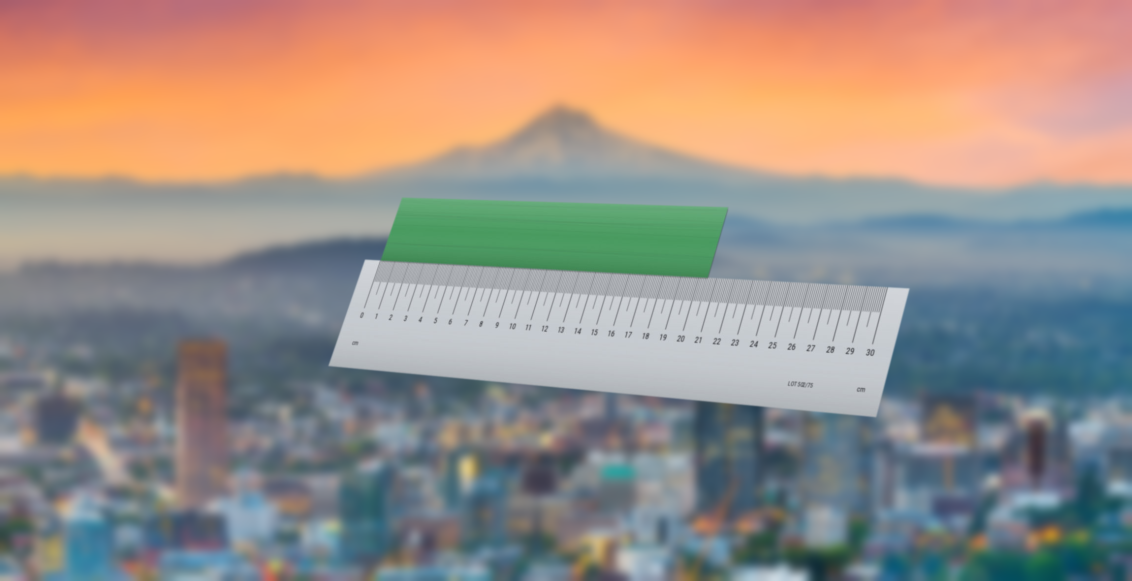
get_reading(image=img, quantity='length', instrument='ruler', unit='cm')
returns 20.5 cm
